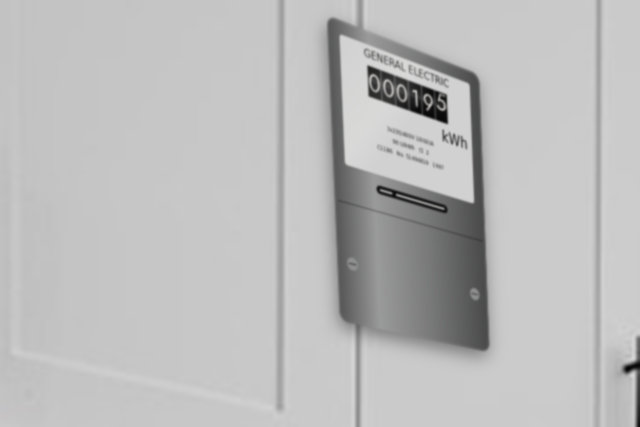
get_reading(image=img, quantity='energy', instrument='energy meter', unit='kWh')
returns 195 kWh
